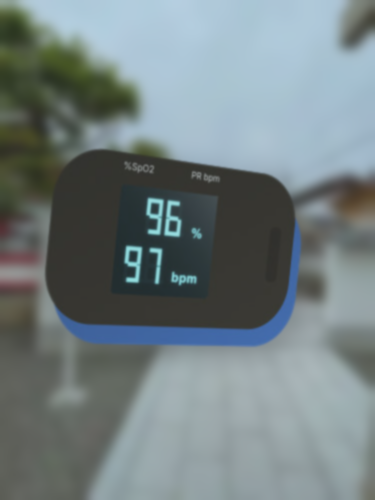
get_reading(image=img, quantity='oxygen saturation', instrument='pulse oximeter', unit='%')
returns 96 %
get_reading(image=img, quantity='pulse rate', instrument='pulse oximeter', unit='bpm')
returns 97 bpm
